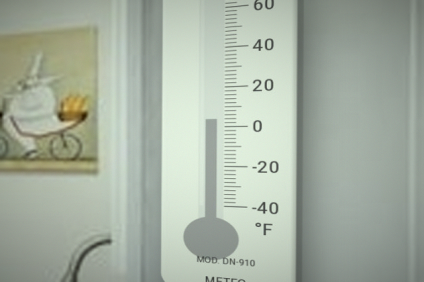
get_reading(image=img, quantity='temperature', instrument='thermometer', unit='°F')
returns 4 °F
